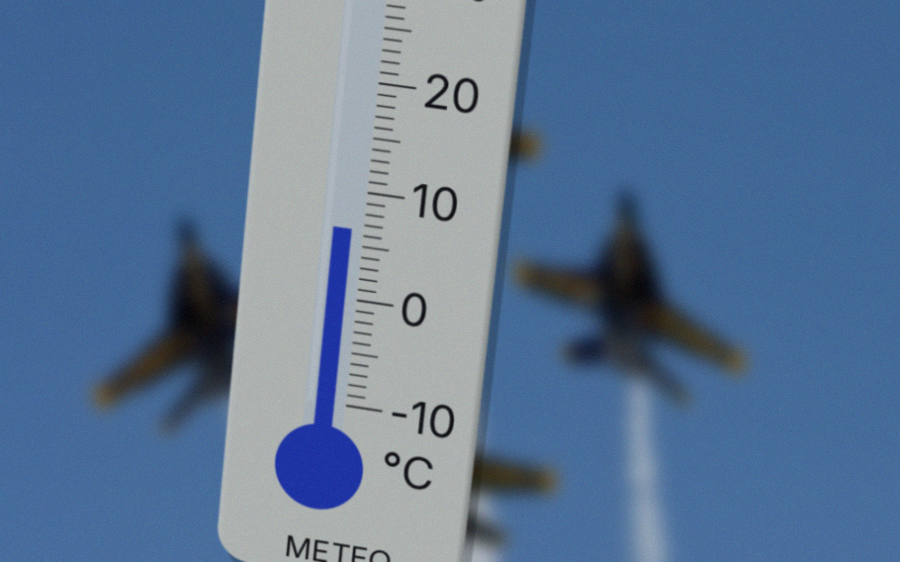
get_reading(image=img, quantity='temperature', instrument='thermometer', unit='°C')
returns 6.5 °C
